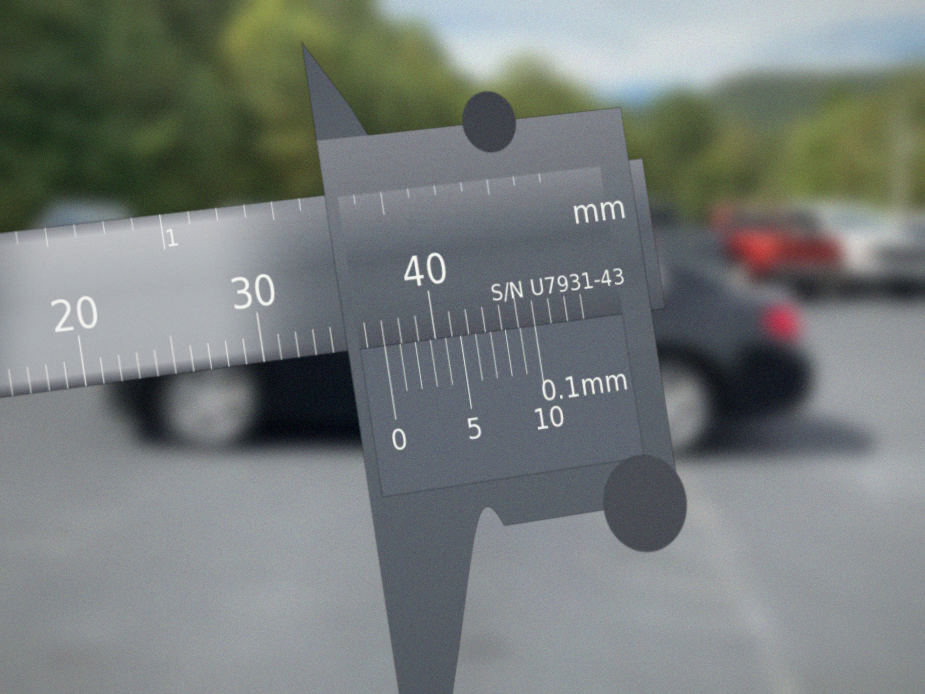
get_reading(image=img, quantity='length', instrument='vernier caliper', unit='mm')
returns 37.0 mm
